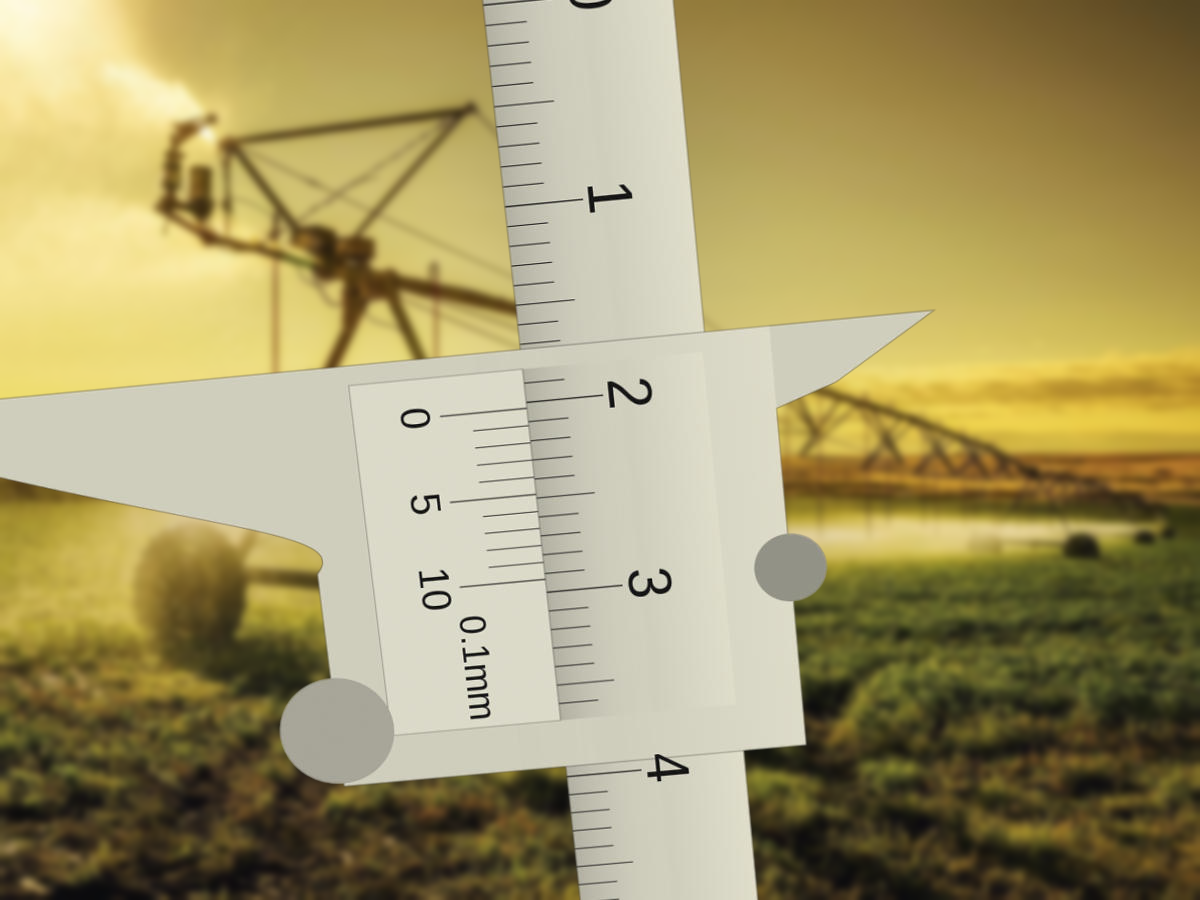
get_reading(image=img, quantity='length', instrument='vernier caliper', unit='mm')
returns 20.3 mm
